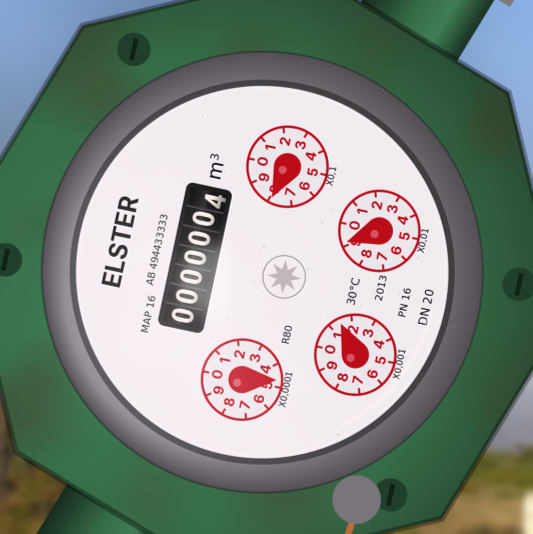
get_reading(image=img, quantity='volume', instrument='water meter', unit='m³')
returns 3.7914 m³
